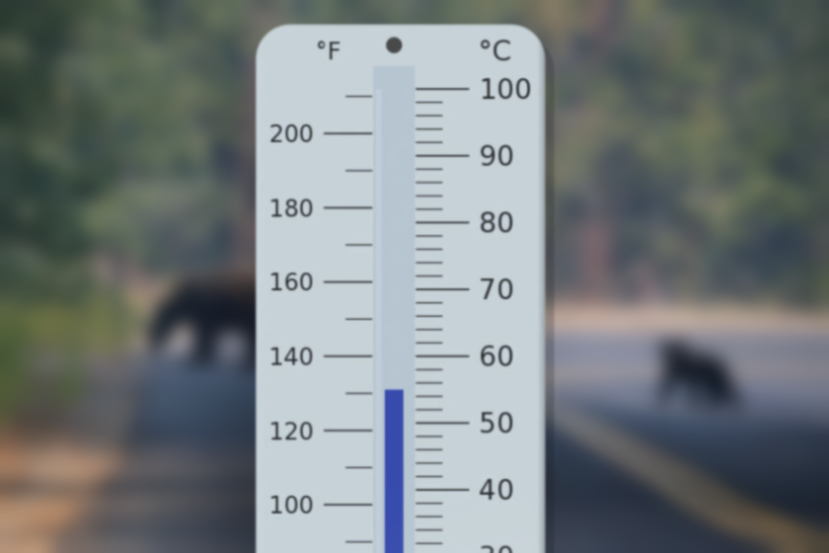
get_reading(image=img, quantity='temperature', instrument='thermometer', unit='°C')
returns 55 °C
